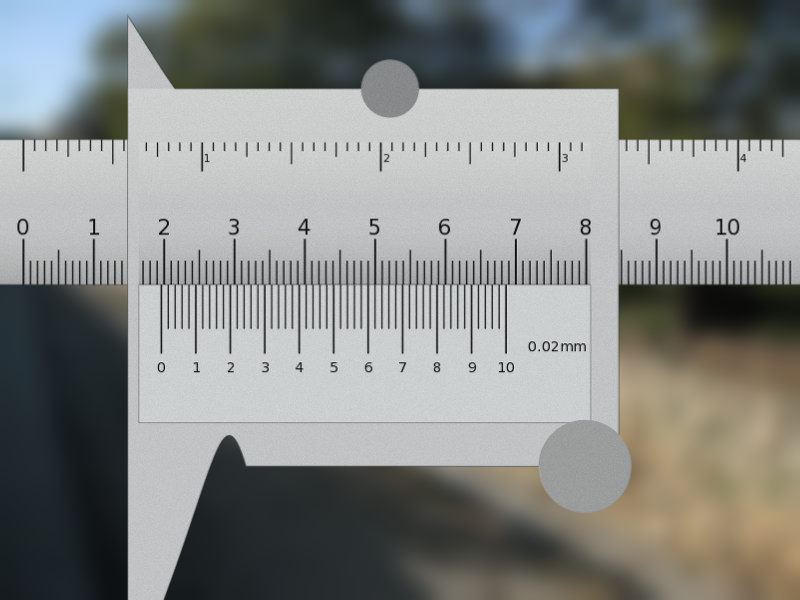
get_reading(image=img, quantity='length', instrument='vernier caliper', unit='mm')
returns 19.6 mm
